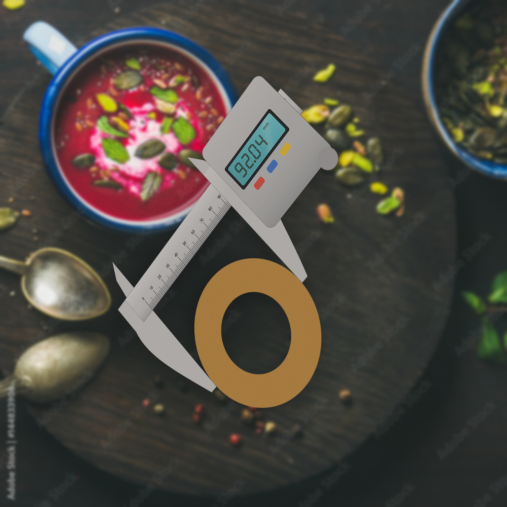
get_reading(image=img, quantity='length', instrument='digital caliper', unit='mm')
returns 92.04 mm
